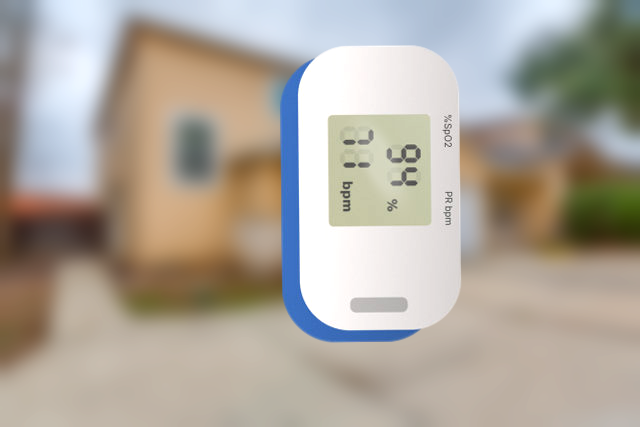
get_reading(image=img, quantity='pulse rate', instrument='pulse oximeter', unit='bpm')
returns 71 bpm
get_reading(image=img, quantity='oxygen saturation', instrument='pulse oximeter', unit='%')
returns 94 %
